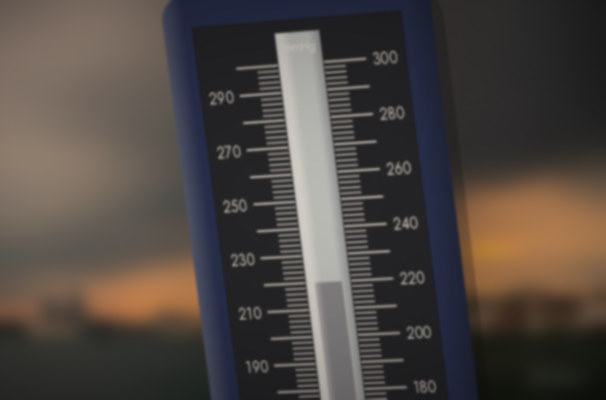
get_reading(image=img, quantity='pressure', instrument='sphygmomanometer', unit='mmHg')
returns 220 mmHg
